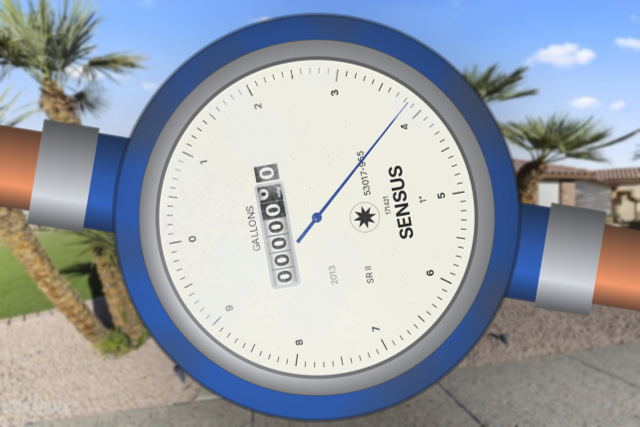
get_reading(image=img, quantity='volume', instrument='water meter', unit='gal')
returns 63.8 gal
